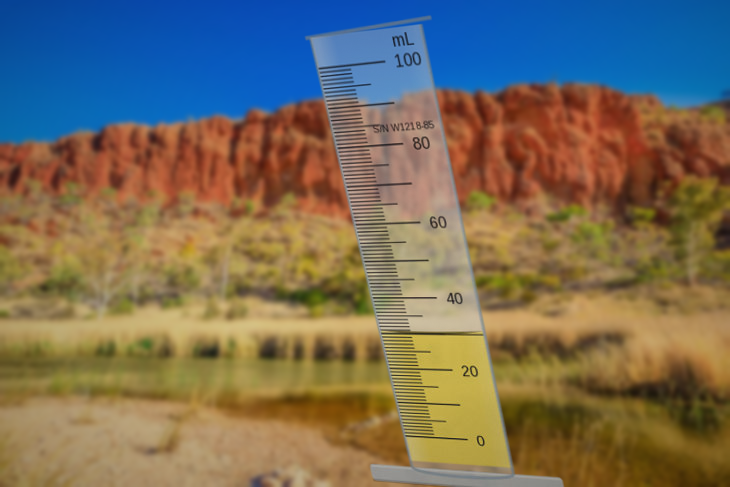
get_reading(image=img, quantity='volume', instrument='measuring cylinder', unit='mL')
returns 30 mL
